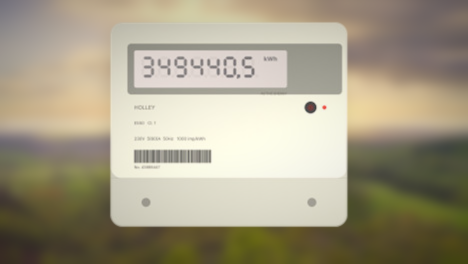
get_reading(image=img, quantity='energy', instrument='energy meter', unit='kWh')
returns 349440.5 kWh
